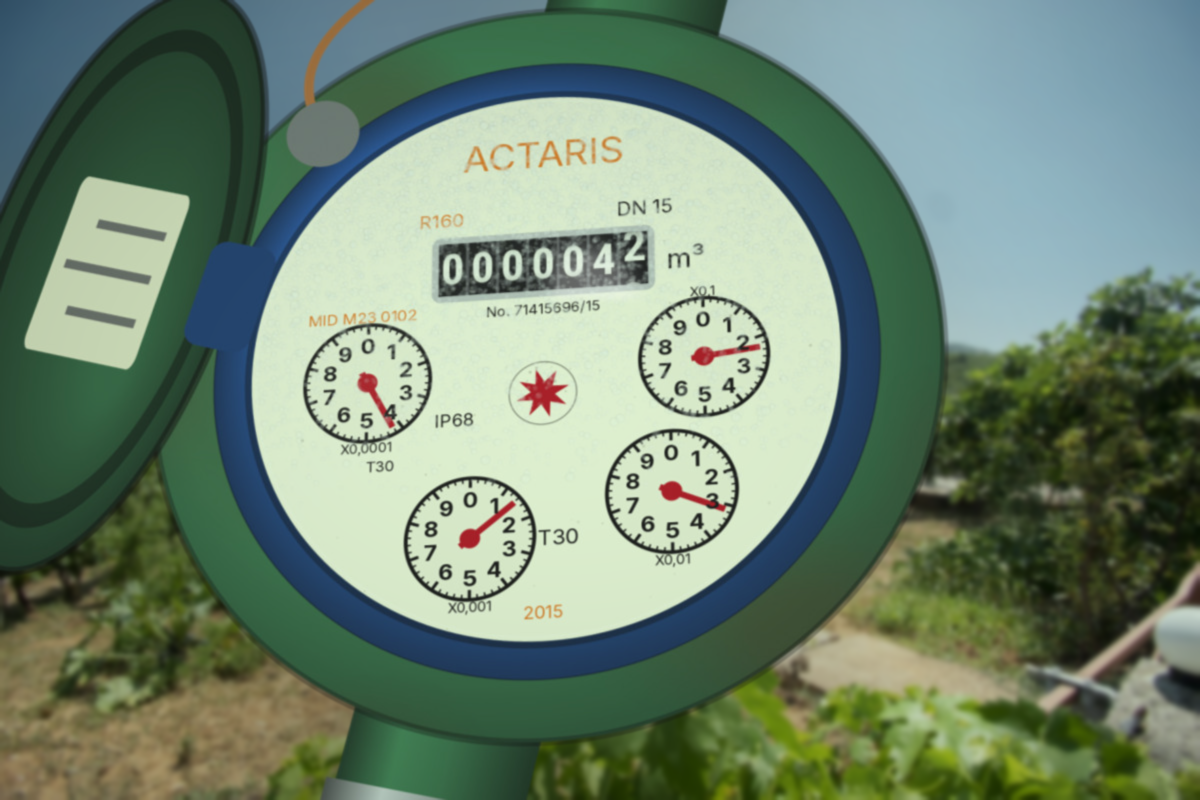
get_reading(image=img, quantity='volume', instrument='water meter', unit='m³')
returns 42.2314 m³
